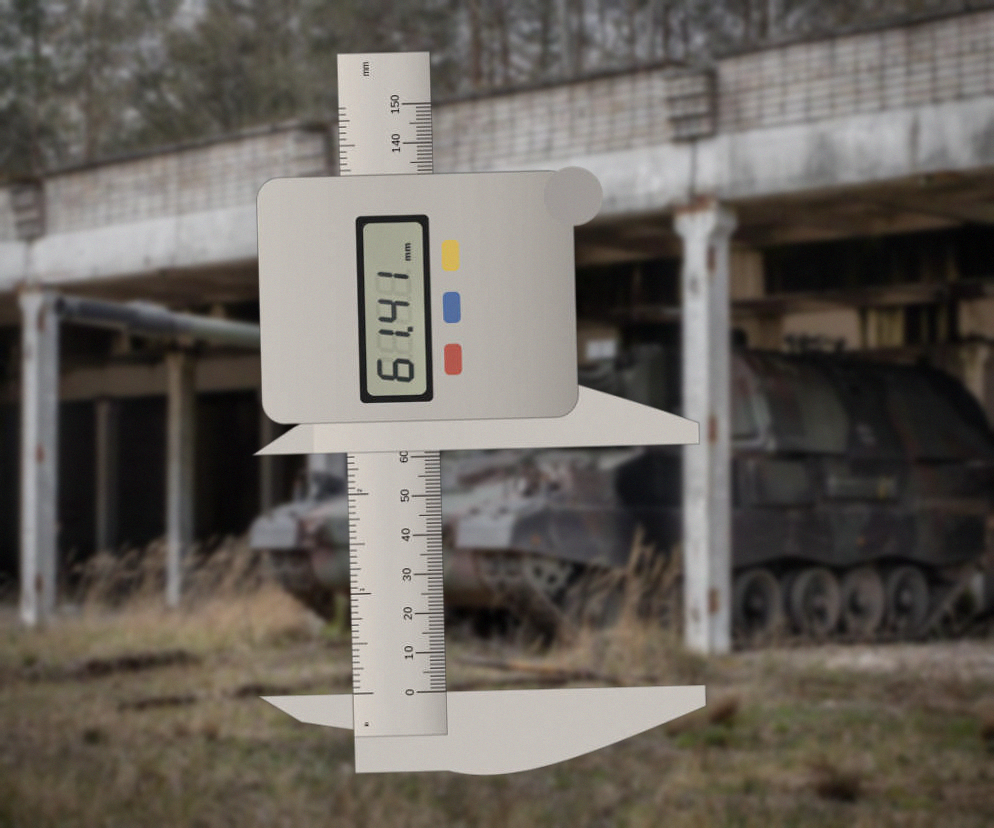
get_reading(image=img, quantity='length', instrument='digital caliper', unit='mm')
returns 61.41 mm
